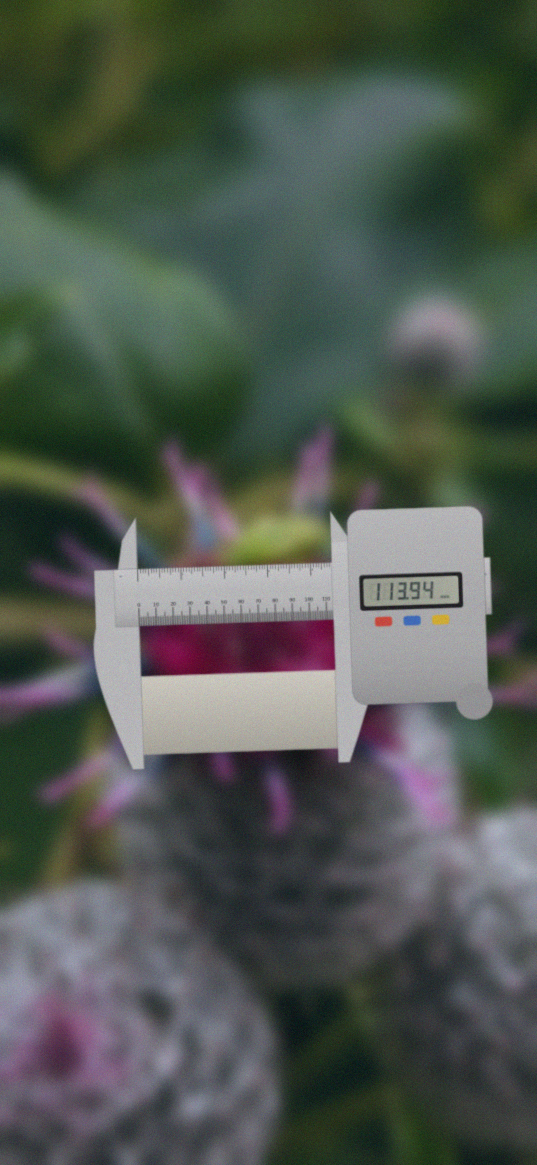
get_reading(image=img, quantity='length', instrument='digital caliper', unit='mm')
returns 113.94 mm
